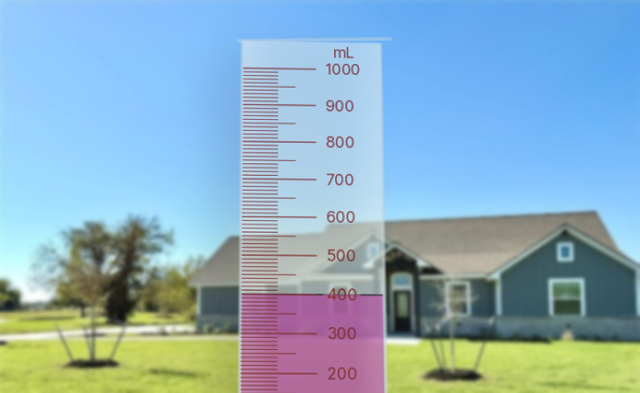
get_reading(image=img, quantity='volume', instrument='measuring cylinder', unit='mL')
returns 400 mL
